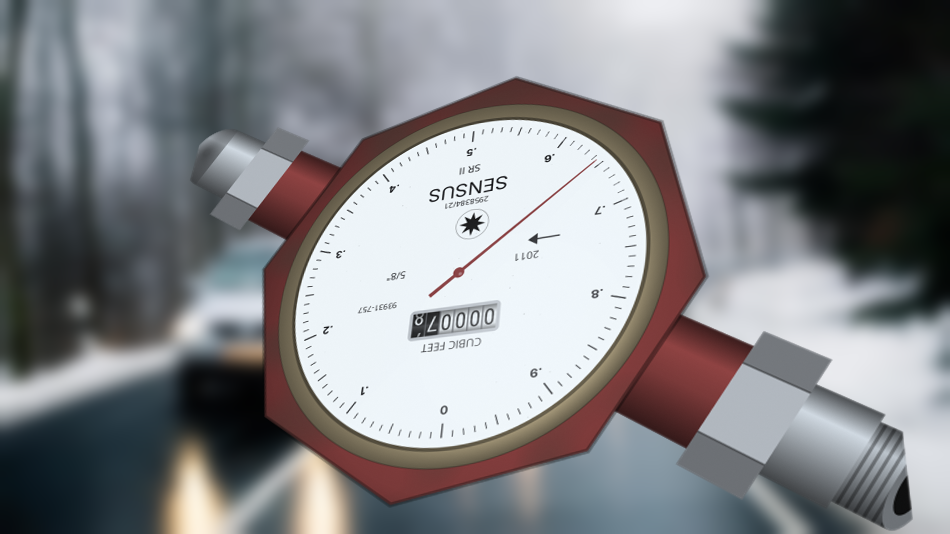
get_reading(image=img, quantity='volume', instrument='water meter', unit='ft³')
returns 77.64 ft³
